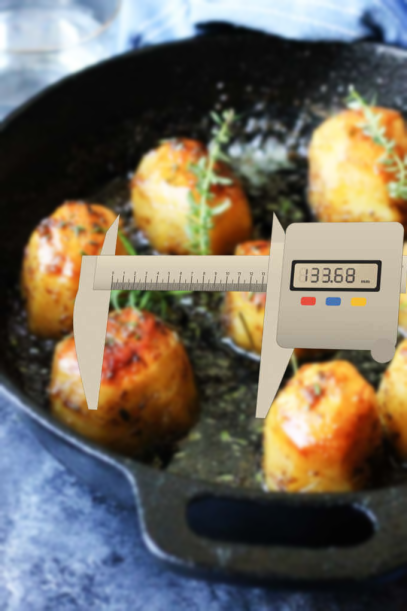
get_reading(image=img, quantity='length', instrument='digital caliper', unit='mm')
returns 133.68 mm
